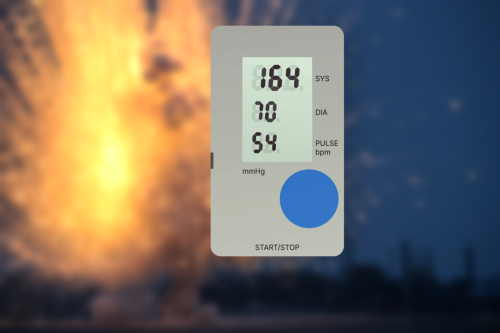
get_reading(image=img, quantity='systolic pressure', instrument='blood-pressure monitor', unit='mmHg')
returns 164 mmHg
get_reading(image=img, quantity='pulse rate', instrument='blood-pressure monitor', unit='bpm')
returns 54 bpm
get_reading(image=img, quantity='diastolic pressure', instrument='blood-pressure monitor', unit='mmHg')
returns 70 mmHg
